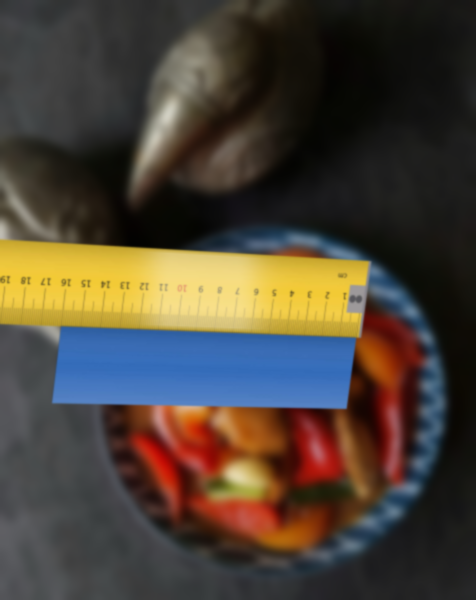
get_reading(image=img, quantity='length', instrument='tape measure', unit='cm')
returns 16 cm
